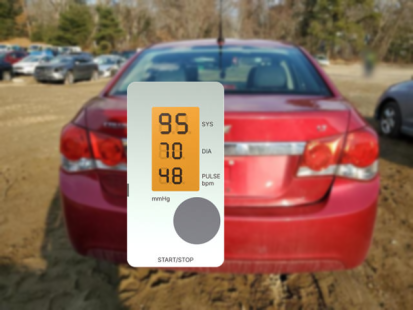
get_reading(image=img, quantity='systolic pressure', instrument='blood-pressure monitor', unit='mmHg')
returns 95 mmHg
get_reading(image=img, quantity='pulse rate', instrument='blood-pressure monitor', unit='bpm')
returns 48 bpm
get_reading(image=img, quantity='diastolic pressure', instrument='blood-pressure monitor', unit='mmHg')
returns 70 mmHg
